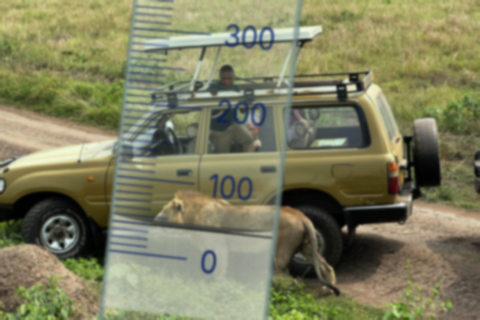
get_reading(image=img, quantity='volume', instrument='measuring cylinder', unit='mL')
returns 40 mL
